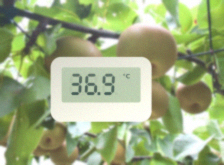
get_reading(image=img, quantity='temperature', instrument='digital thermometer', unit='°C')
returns 36.9 °C
